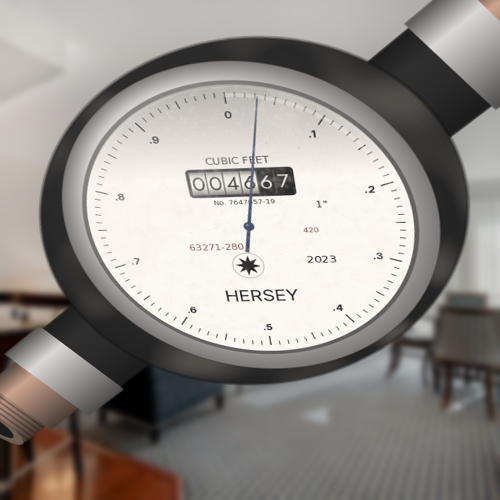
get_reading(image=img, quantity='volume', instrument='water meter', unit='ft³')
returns 4667.03 ft³
